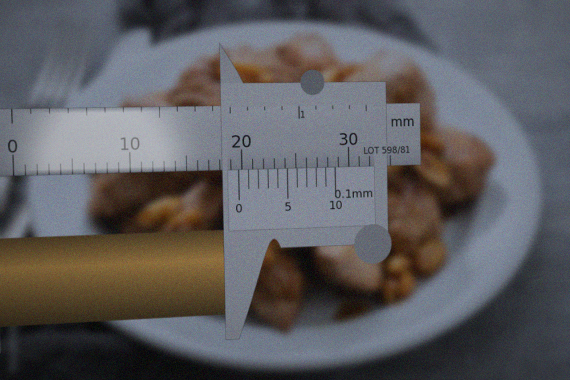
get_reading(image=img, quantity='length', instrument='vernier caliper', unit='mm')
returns 19.7 mm
